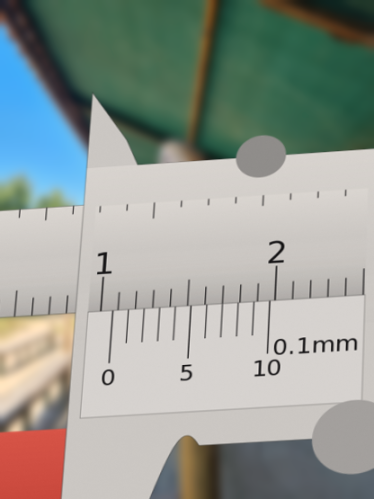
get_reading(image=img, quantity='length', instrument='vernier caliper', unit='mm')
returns 10.7 mm
